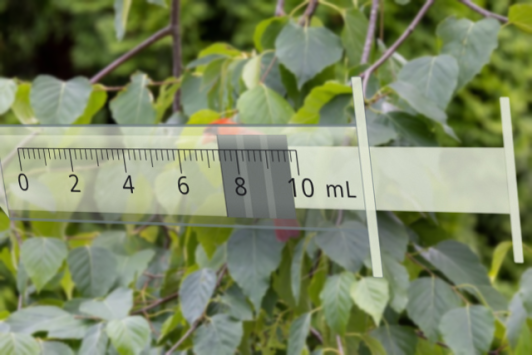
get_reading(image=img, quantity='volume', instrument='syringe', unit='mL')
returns 7.4 mL
